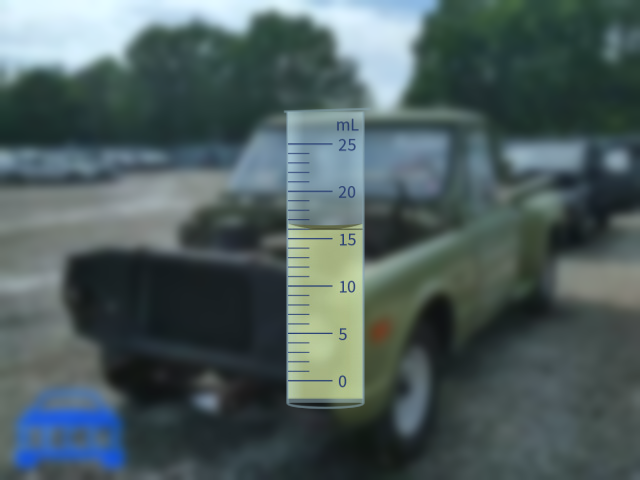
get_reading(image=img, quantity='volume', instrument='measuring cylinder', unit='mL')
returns 16 mL
